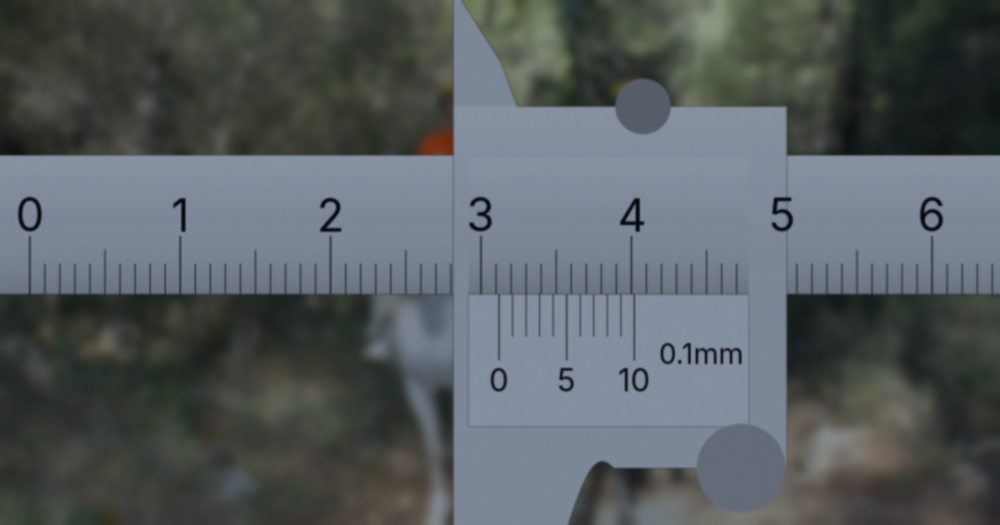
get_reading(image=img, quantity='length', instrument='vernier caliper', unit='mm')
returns 31.2 mm
